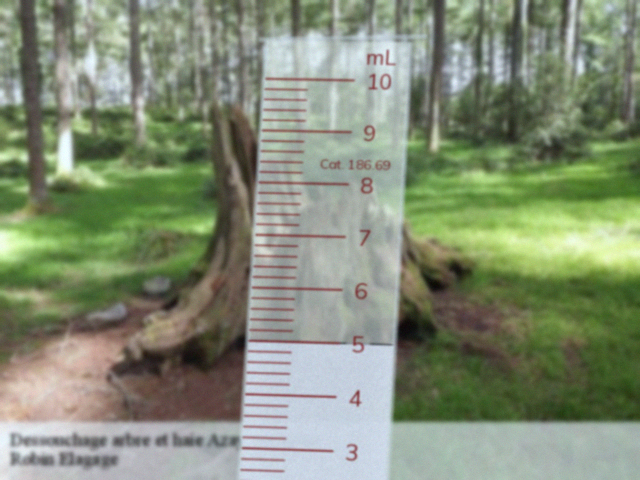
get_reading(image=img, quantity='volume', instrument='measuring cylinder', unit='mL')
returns 5 mL
